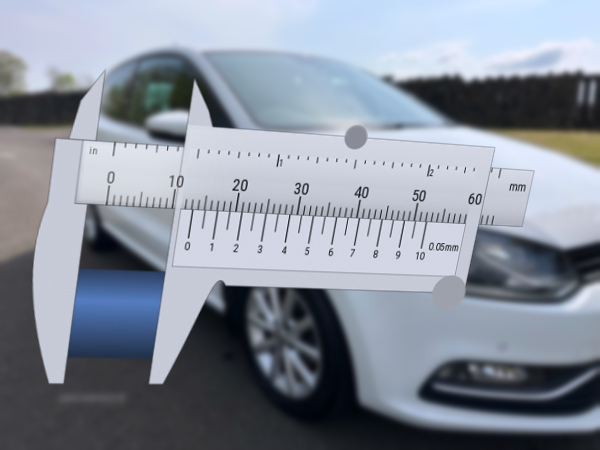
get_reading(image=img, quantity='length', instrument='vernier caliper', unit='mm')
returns 13.2 mm
